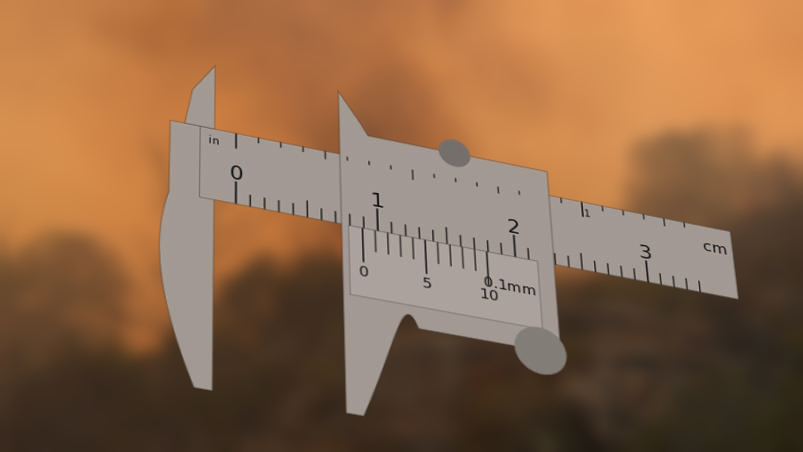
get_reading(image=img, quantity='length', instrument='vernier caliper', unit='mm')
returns 8.9 mm
